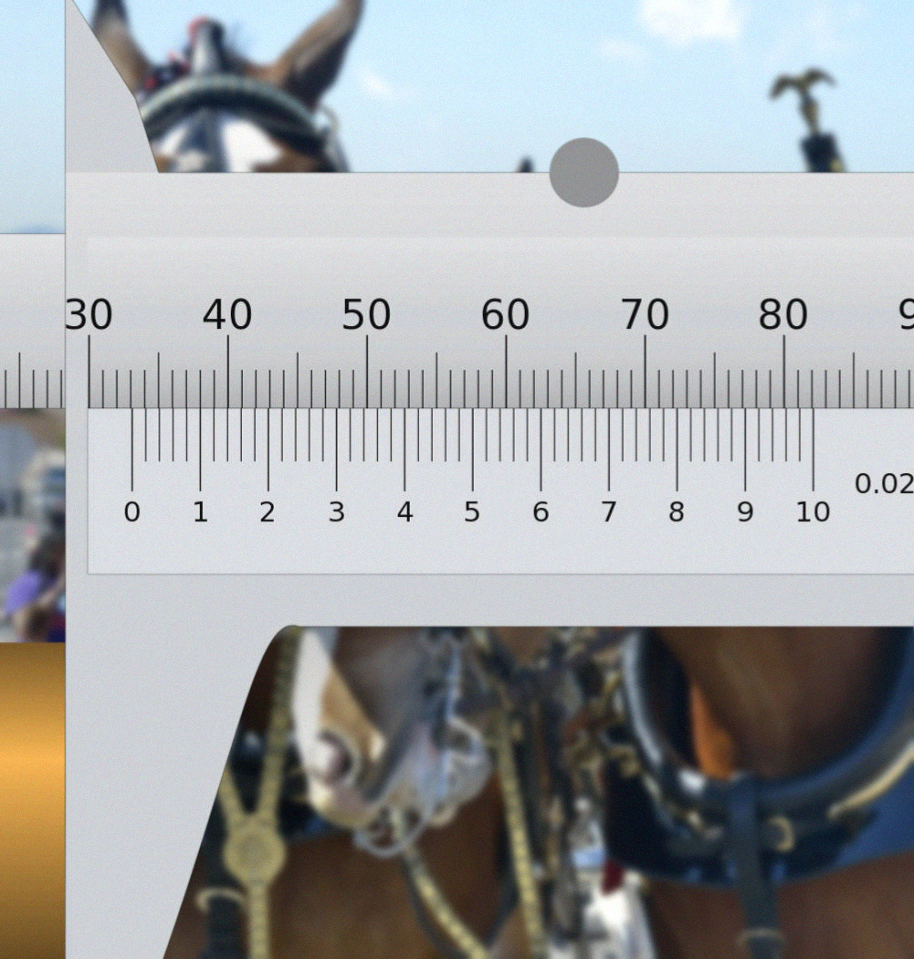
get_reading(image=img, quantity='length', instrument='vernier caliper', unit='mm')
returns 33.1 mm
